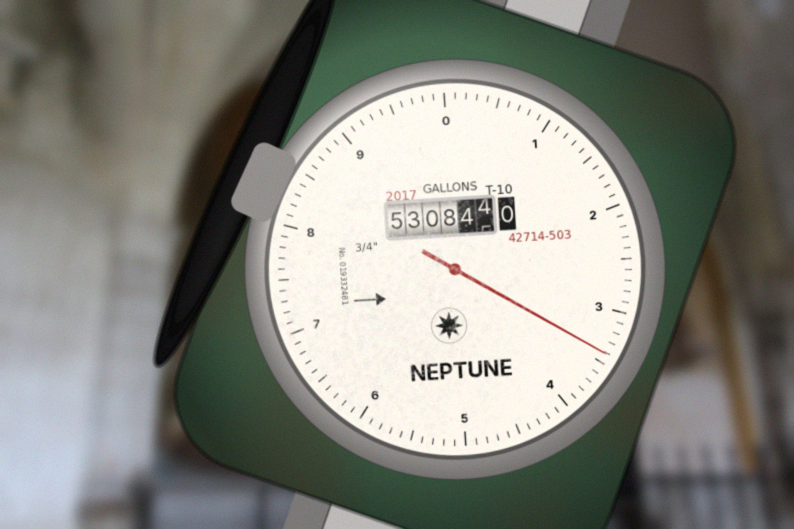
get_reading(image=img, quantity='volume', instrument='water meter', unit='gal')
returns 5308443.4 gal
